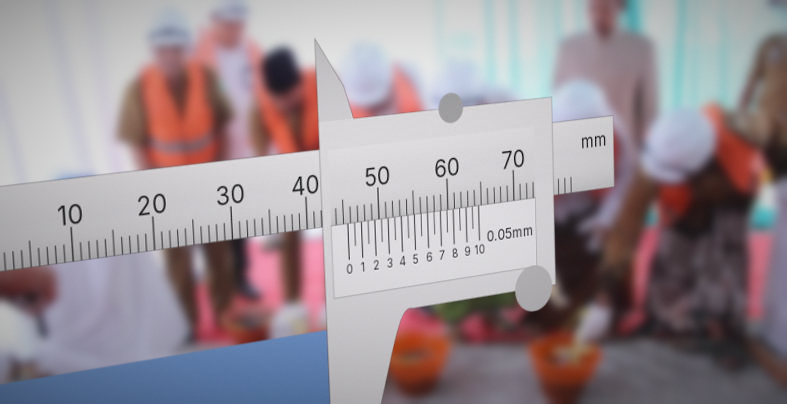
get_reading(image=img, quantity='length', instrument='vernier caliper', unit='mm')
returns 45.6 mm
